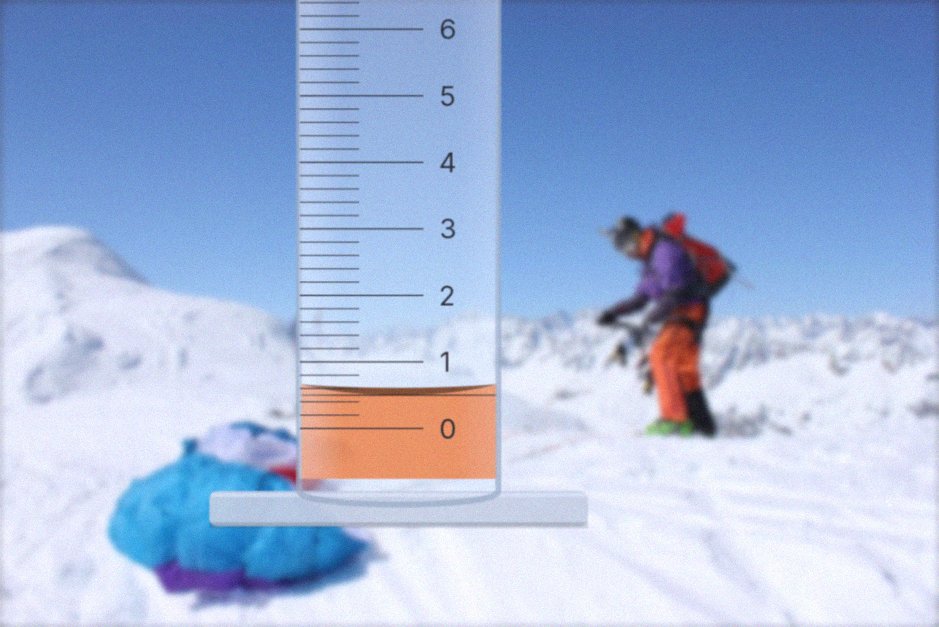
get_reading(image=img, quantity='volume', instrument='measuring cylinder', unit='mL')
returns 0.5 mL
